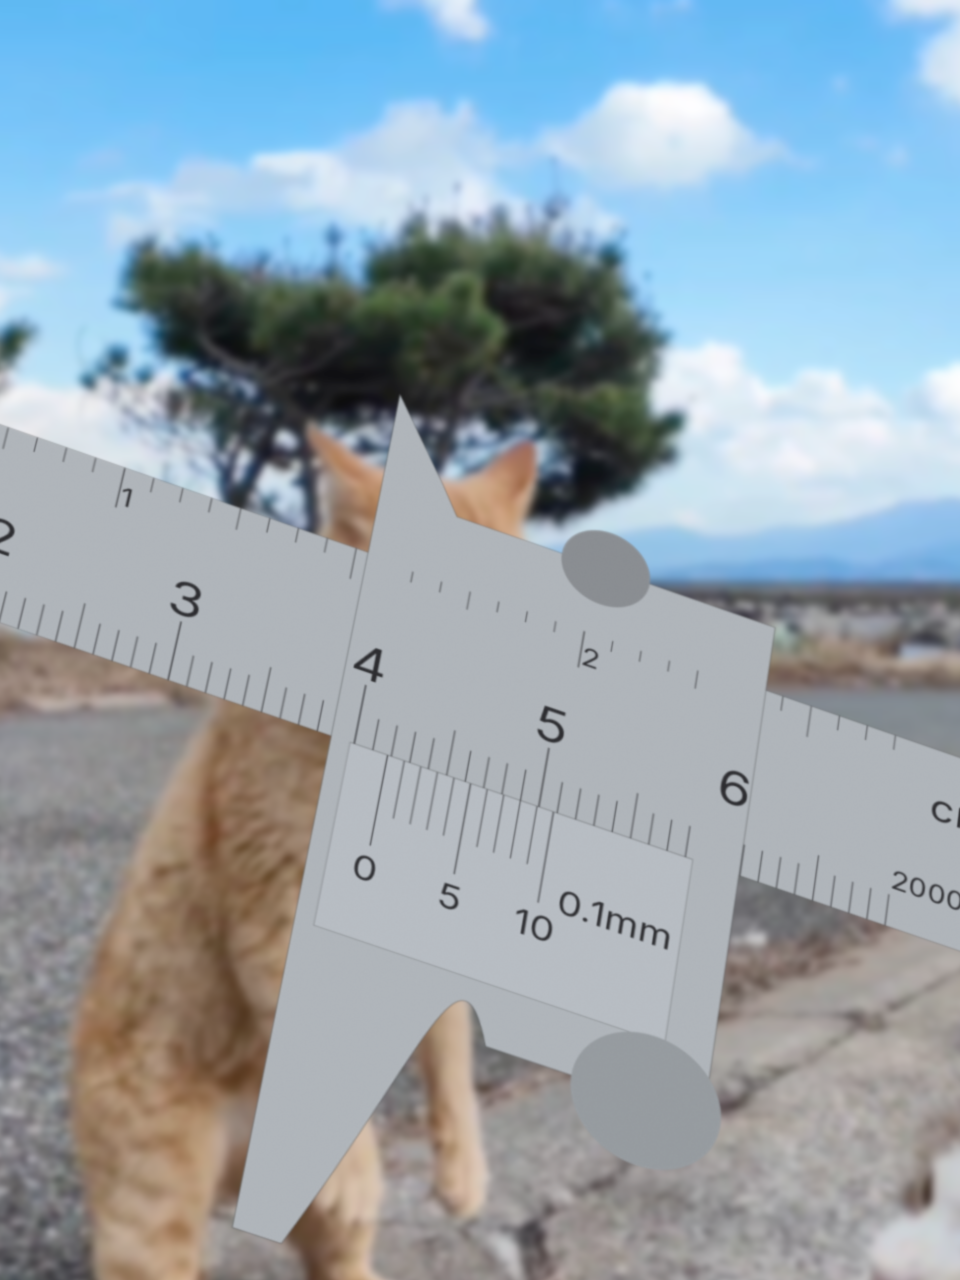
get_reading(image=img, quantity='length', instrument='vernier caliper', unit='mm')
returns 41.8 mm
